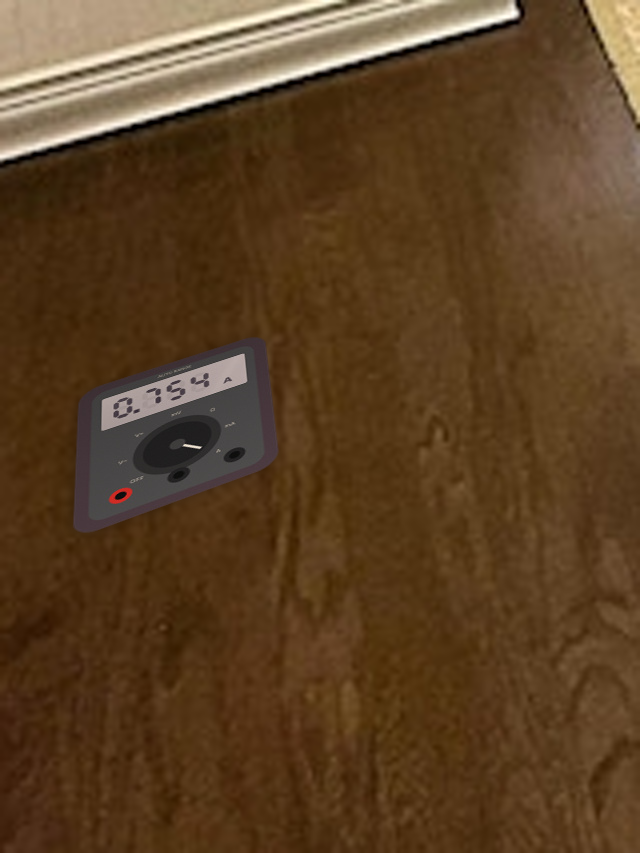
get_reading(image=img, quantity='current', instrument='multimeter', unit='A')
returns 0.754 A
